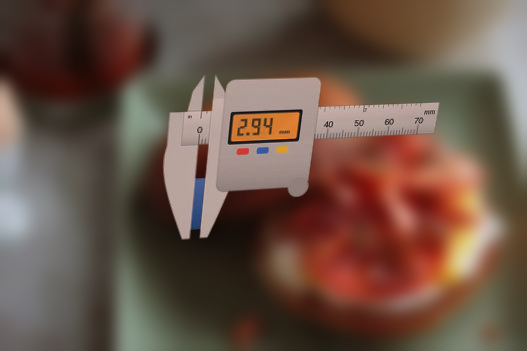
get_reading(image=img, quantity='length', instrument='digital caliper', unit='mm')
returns 2.94 mm
